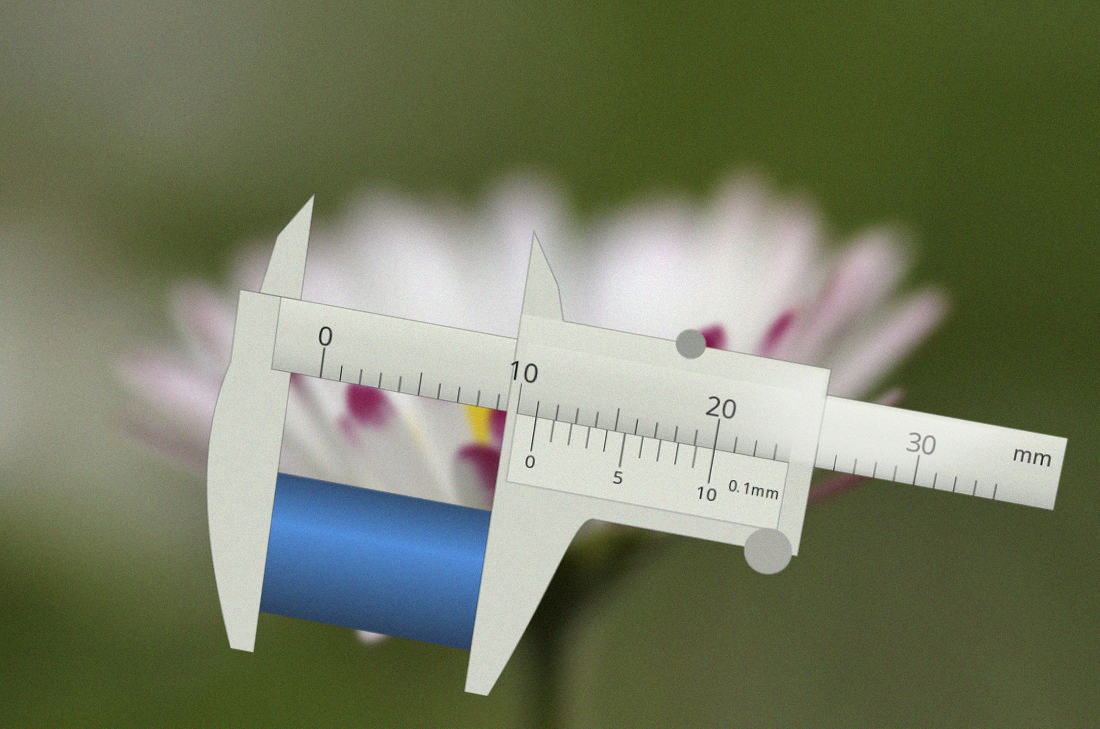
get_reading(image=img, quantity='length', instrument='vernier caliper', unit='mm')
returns 11.0 mm
